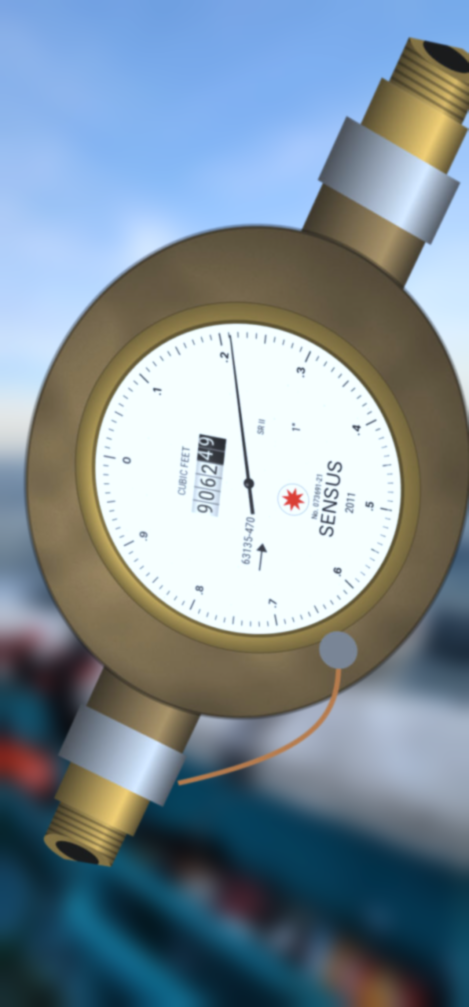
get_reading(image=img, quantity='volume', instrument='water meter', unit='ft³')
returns 906249.21 ft³
